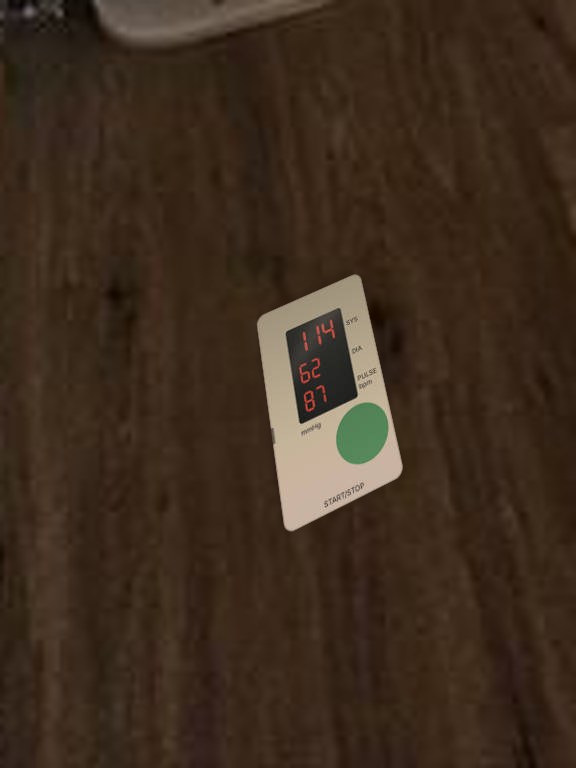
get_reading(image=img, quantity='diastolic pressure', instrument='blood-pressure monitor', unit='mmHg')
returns 62 mmHg
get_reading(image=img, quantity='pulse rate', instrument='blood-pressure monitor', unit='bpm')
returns 87 bpm
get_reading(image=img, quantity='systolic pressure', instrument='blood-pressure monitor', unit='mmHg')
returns 114 mmHg
